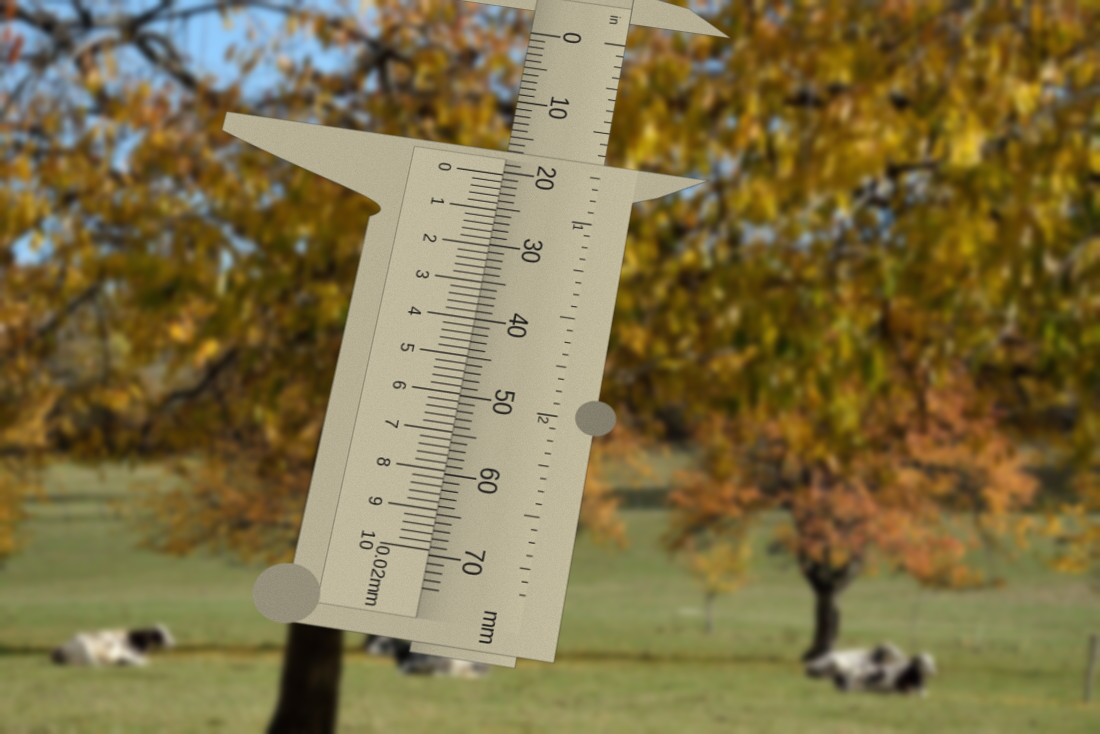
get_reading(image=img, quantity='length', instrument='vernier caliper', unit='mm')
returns 20.4 mm
